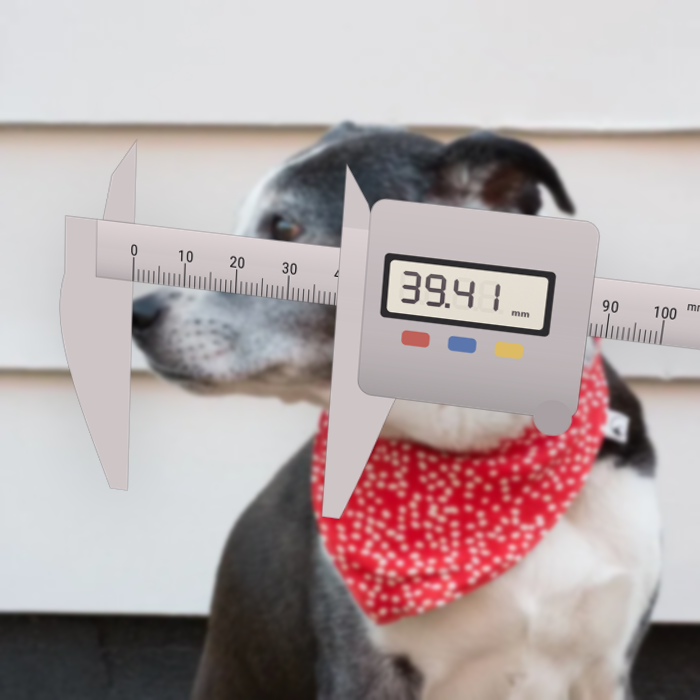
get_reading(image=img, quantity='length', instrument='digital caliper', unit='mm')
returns 39.41 mm
